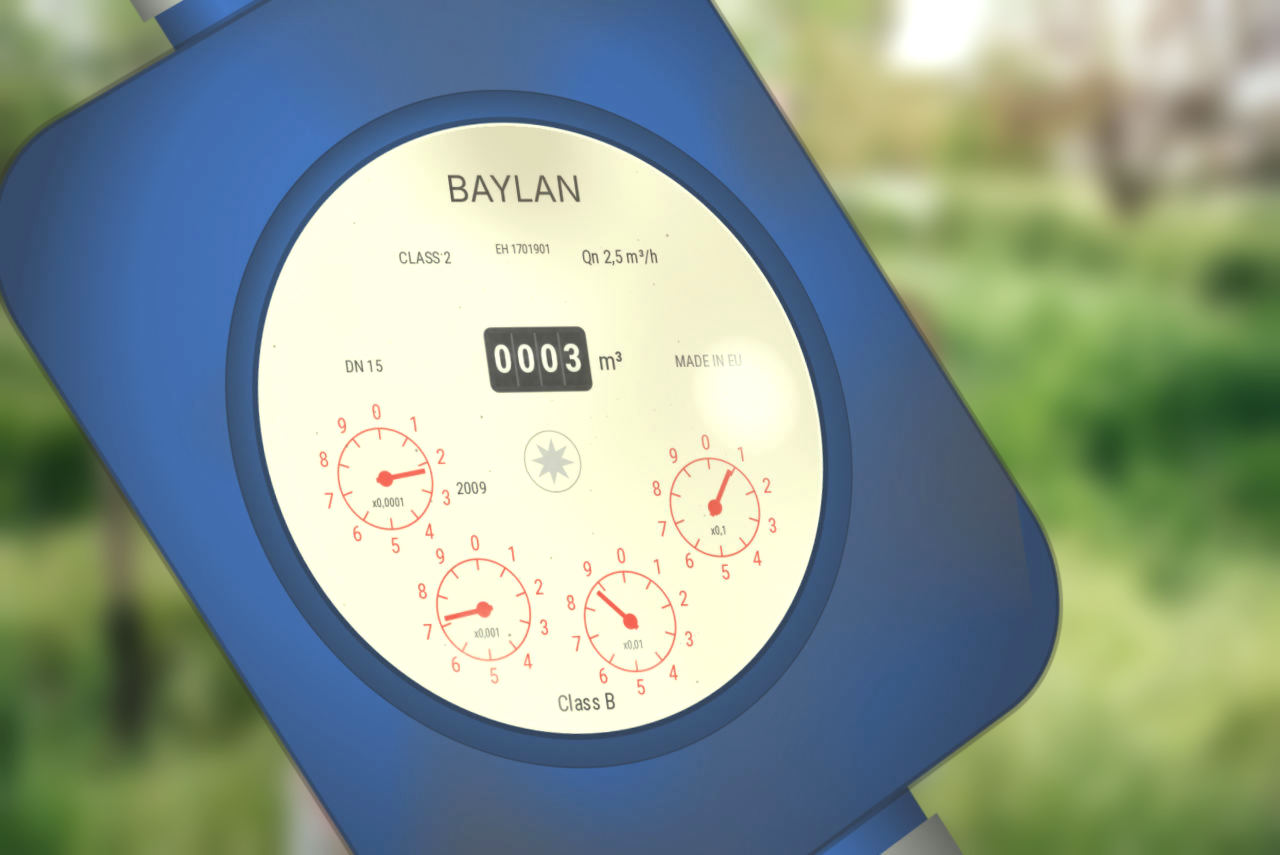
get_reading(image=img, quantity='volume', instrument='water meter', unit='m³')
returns 3.0872 m³
